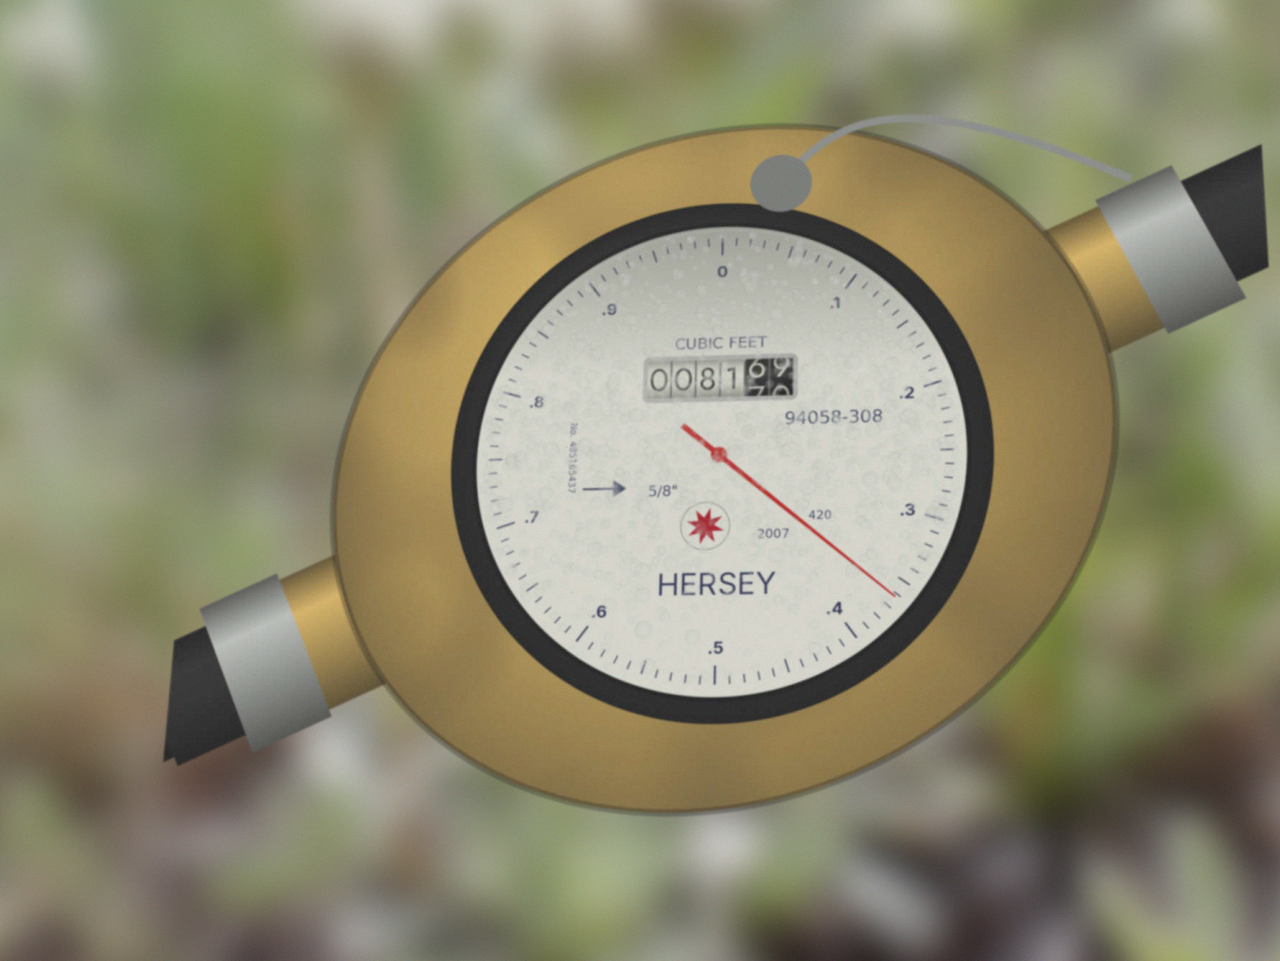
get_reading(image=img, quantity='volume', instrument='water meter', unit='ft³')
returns 8169.36 ft³
